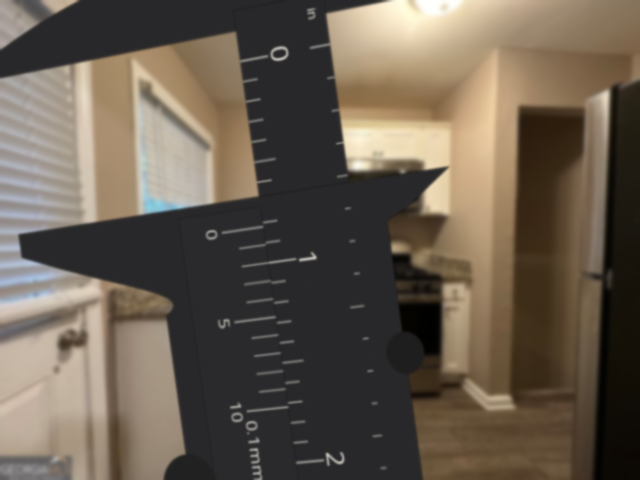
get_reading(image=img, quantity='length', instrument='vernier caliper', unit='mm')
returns 8.2 mm
